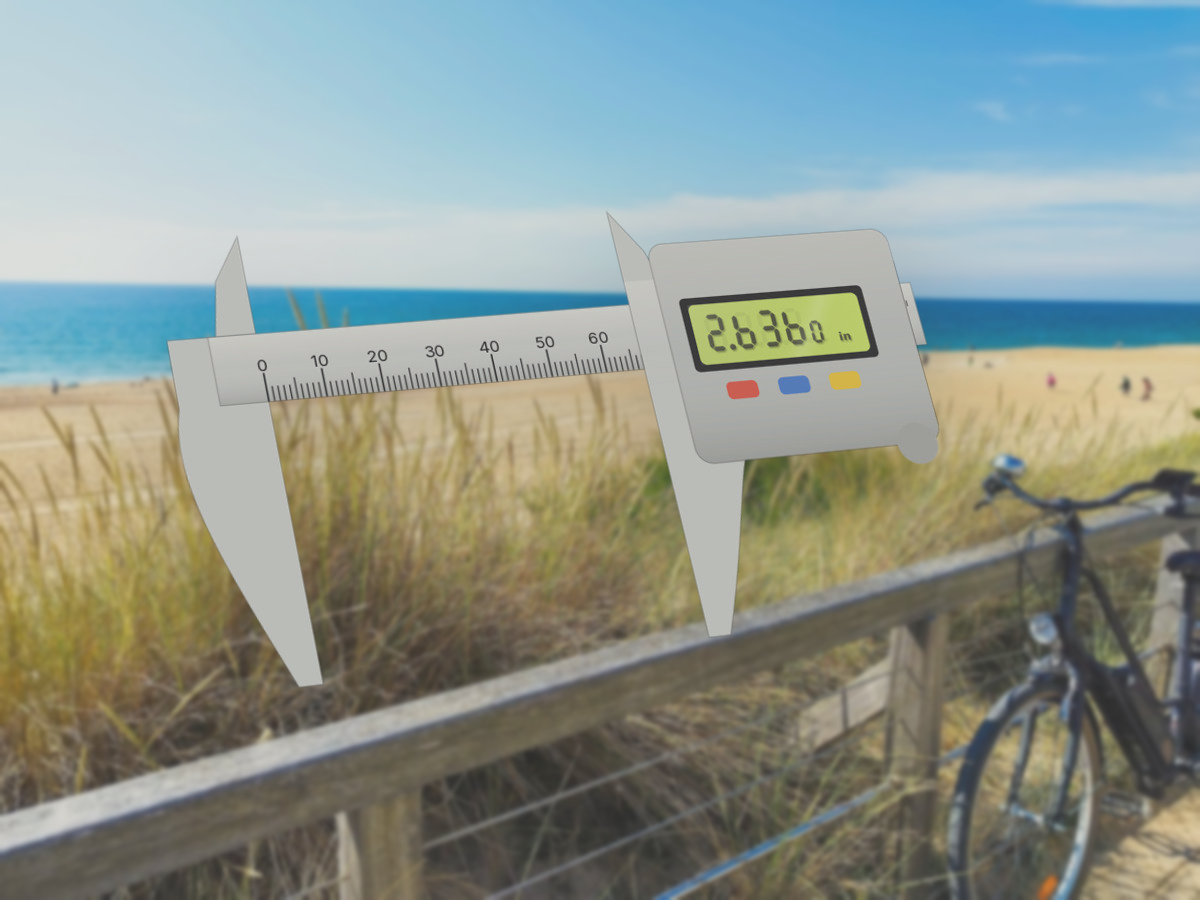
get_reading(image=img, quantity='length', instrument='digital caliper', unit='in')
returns 2.6360 in
